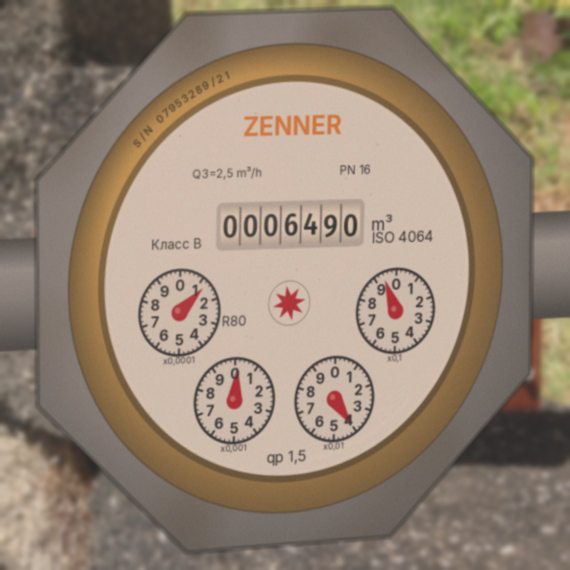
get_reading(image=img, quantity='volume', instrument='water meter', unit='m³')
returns 6489.9401 m³
